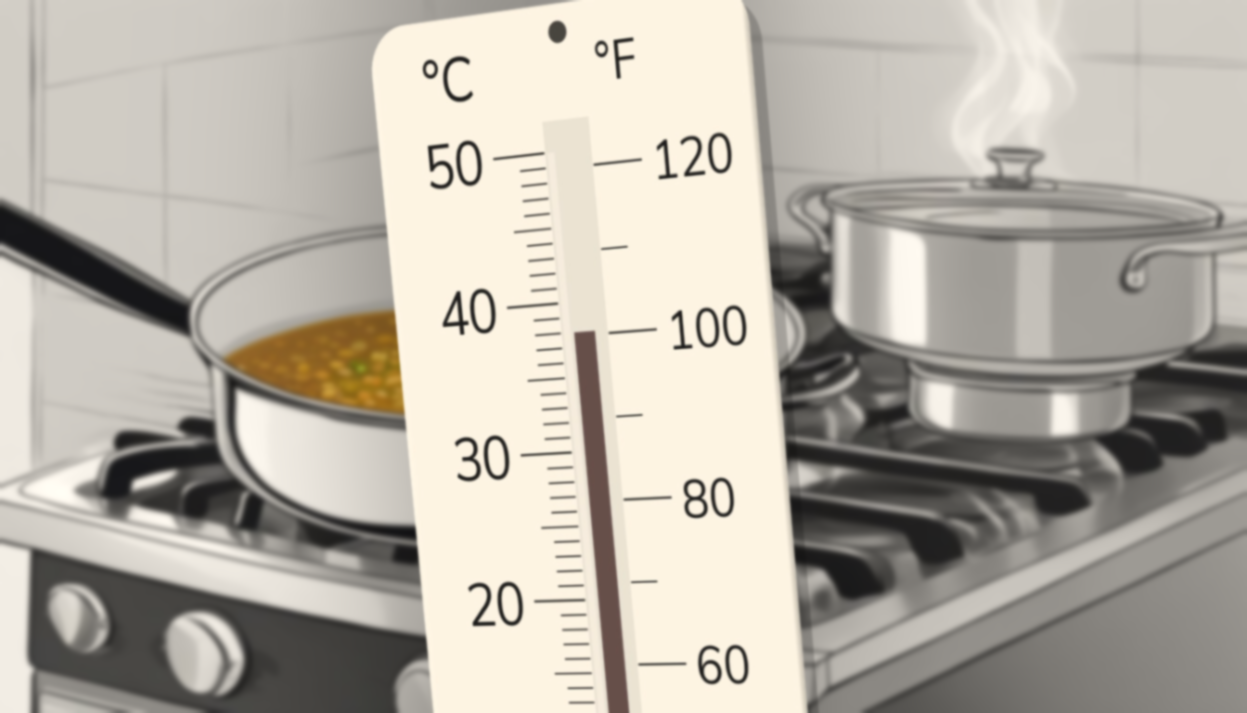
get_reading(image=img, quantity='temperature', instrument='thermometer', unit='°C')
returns 38 °C
